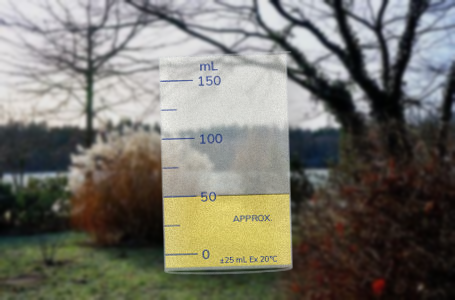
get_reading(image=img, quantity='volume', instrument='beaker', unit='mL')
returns 50 mL
